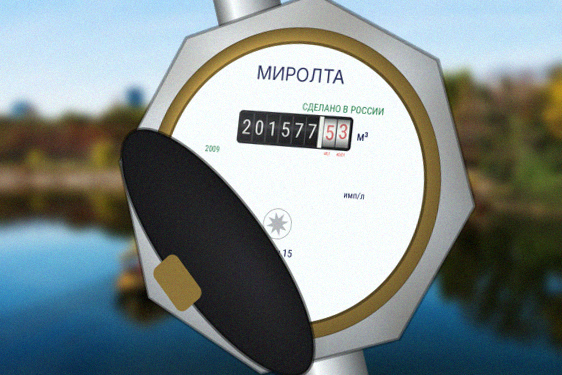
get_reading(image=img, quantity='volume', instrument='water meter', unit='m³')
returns 201577.53 m³
